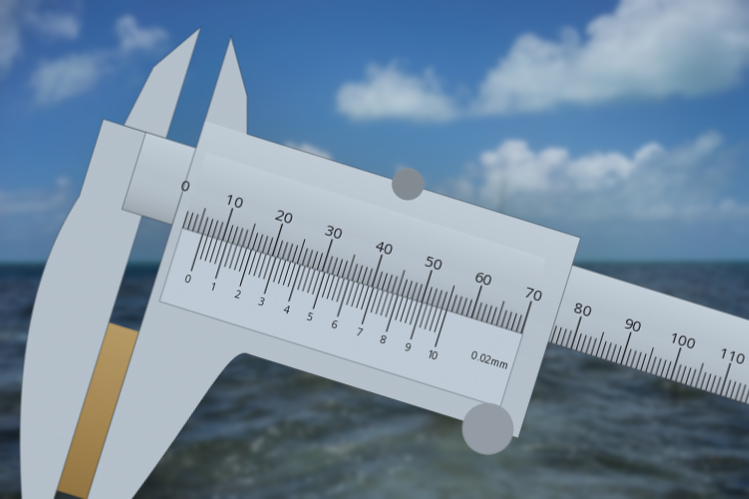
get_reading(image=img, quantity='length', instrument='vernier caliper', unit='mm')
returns 6.0 mm
